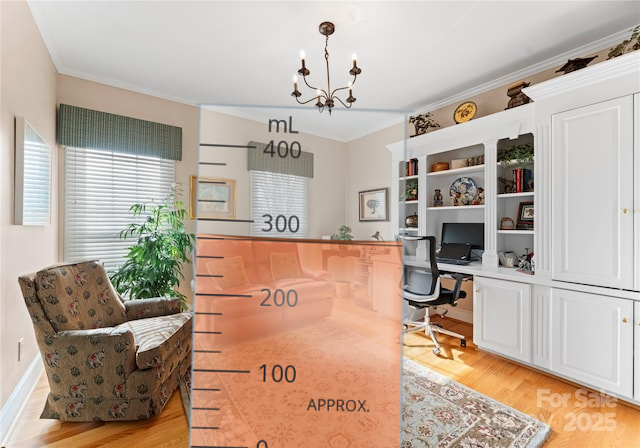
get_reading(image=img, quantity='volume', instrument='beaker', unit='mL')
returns 275 mL
